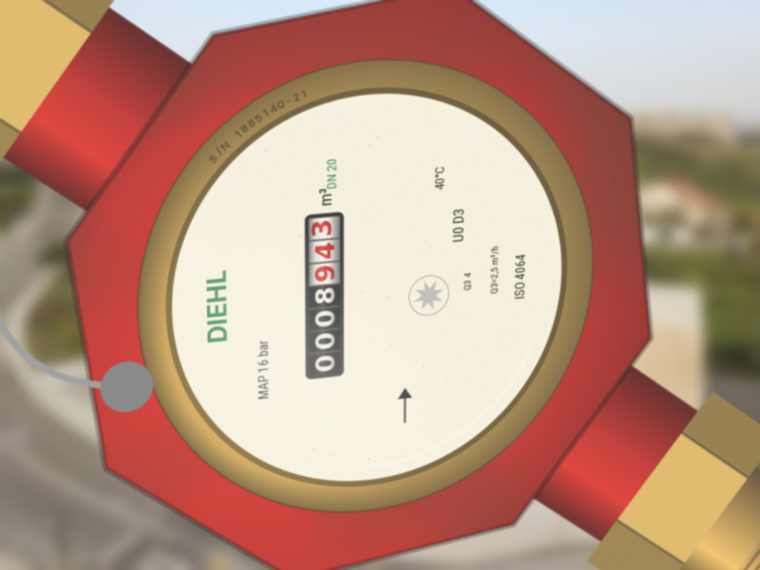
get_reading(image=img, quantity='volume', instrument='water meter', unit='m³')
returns 8.943 m³
